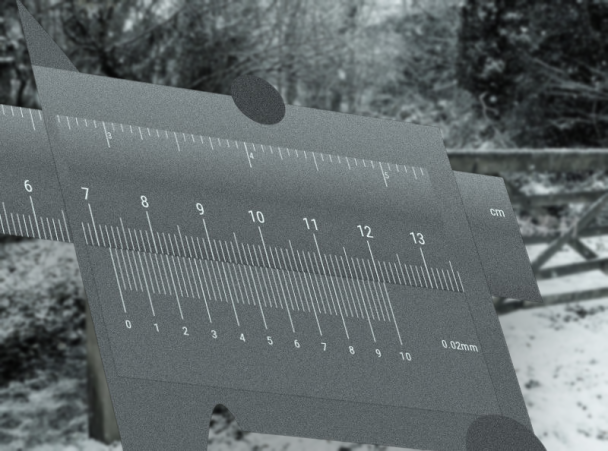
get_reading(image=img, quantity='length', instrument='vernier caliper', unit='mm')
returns 71.8 mm
